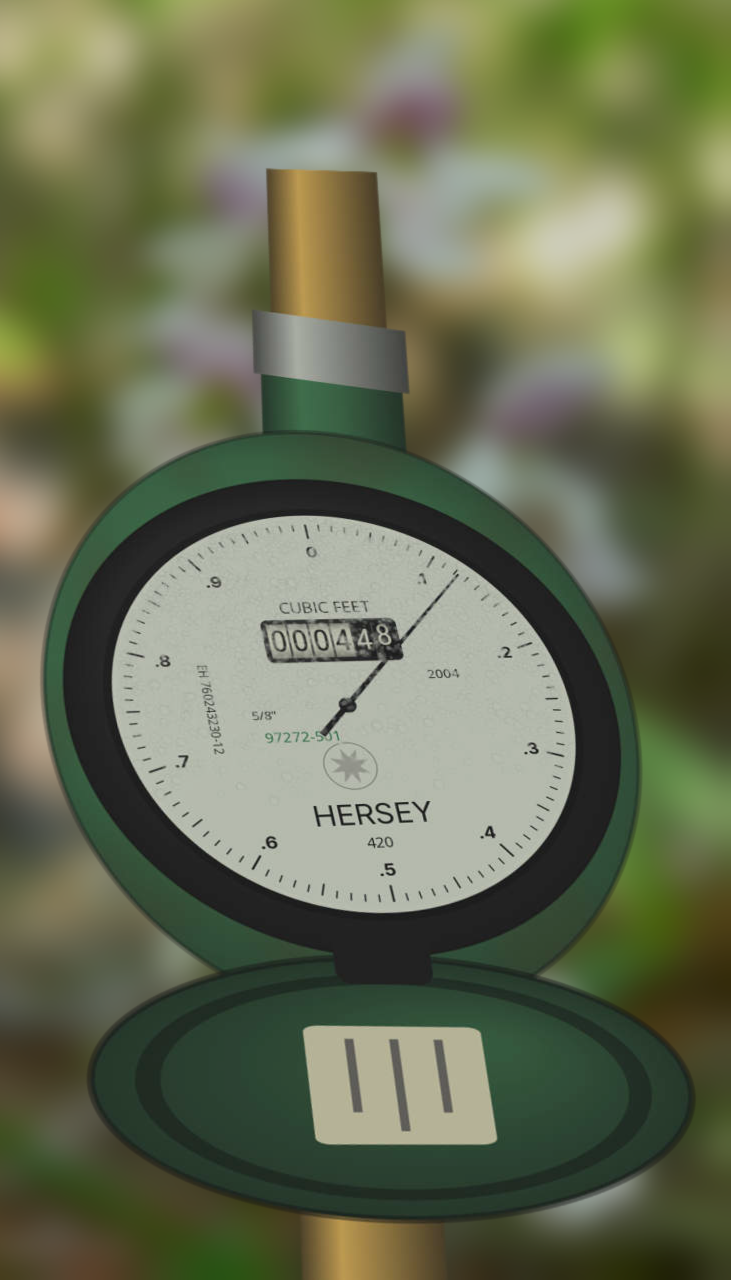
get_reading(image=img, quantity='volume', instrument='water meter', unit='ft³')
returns 448.12 ft³
